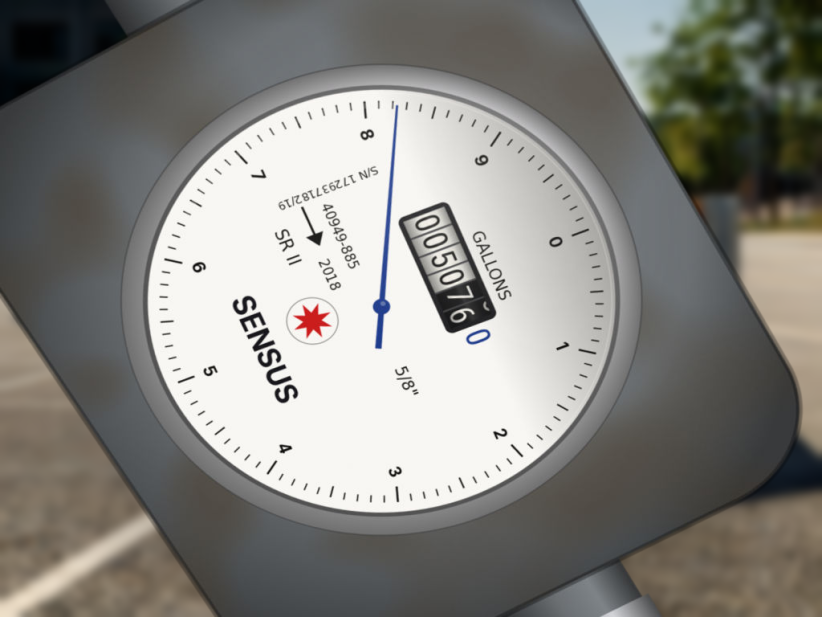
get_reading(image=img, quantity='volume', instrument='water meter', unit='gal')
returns 50758.2 gal
